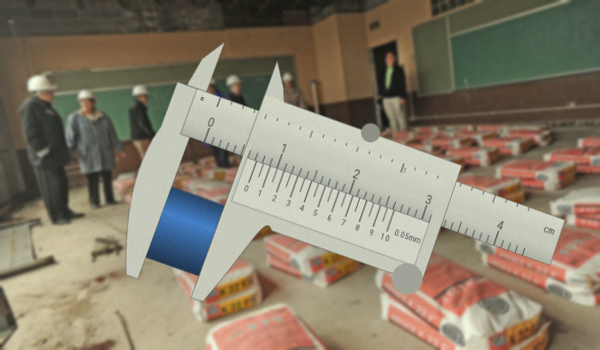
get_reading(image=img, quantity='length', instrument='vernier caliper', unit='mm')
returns 7.2 mm
